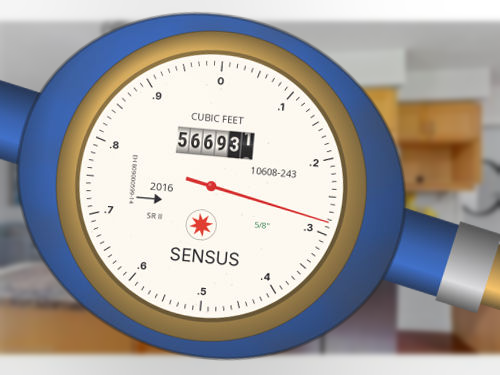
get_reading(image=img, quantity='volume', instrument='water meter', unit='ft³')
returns 566931.28 ft³
